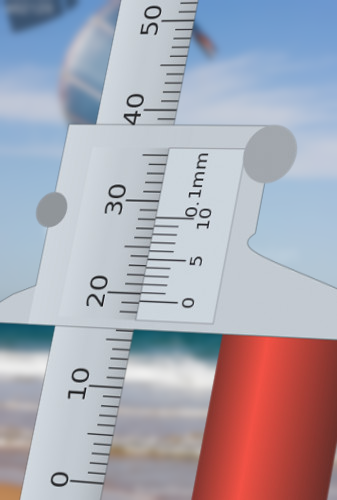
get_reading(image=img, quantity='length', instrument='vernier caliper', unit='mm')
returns 19.2 mm
